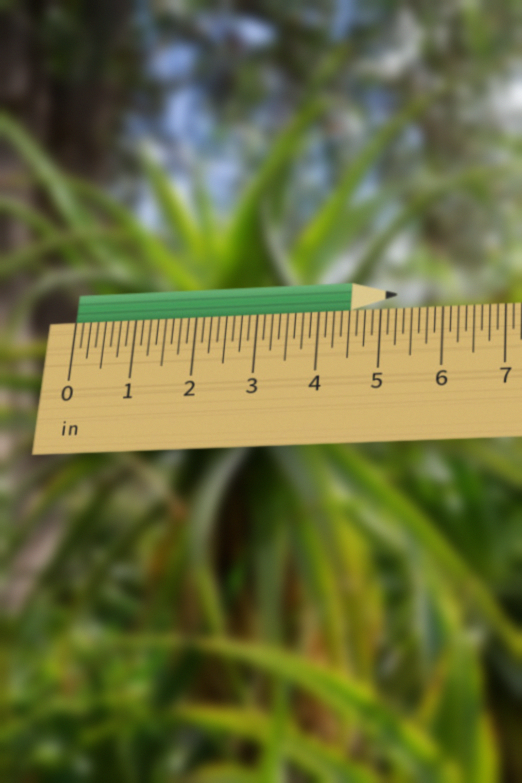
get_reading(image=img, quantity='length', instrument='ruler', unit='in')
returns 5.25 in
